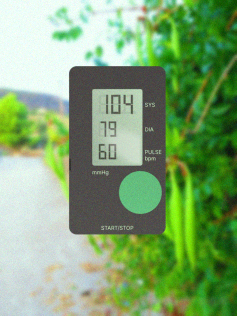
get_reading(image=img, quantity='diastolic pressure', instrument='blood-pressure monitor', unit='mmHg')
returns 79 mmHg
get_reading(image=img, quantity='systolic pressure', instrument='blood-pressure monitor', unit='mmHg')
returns 104 mmHg
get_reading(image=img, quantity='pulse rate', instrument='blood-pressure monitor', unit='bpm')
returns 60 bpm
